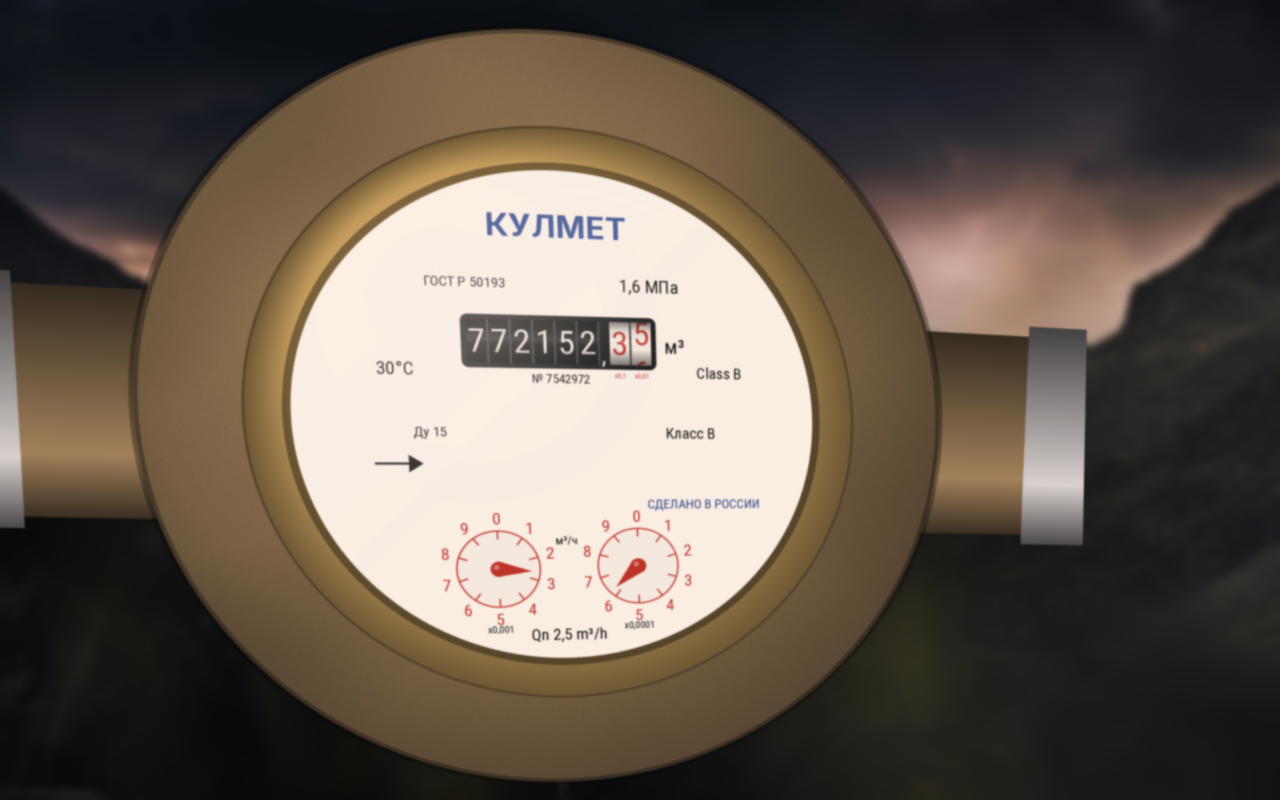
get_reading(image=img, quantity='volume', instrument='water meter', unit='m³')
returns 772152.3526 m³
